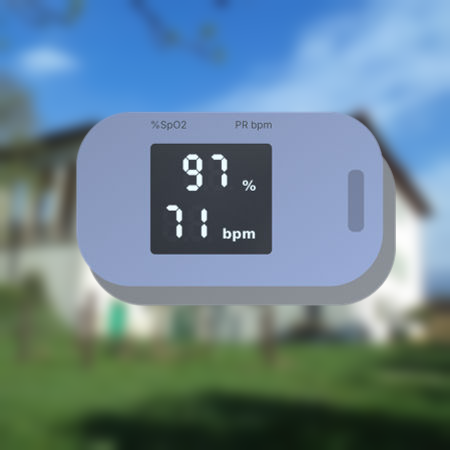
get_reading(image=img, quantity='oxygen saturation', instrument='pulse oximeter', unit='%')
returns 97 %
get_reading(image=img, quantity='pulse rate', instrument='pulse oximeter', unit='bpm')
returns 71 bpm
